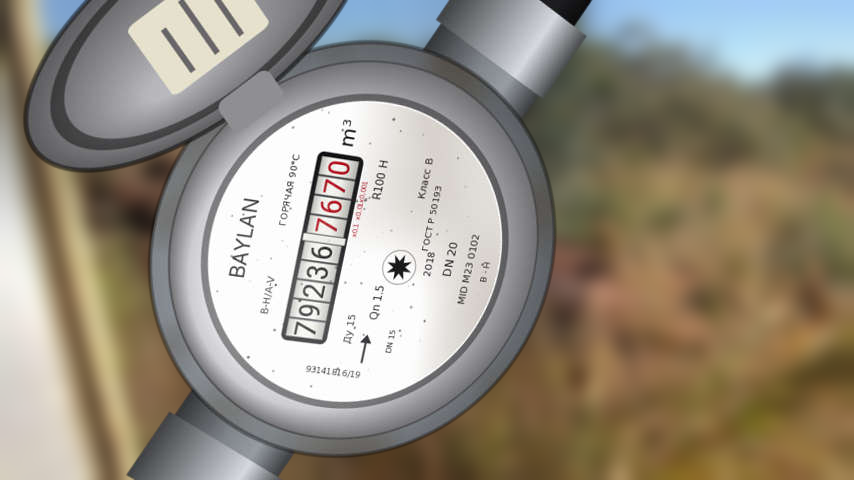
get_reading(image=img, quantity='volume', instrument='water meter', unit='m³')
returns 79236.7670 m³
